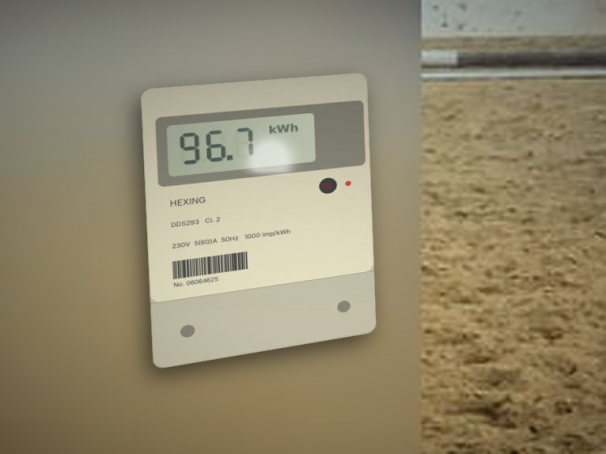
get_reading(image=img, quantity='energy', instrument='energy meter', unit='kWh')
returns 96.7 kWh
